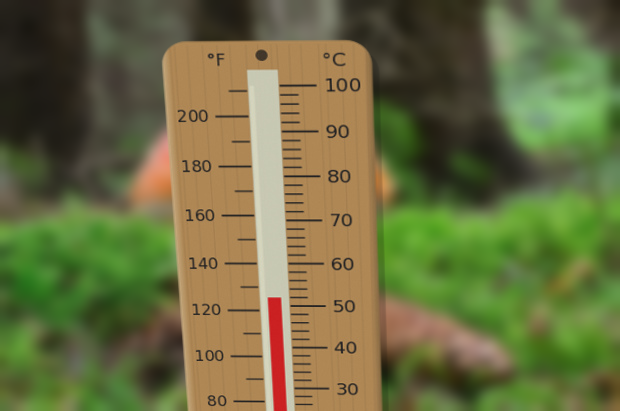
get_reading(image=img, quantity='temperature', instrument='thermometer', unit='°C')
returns 52 °C
